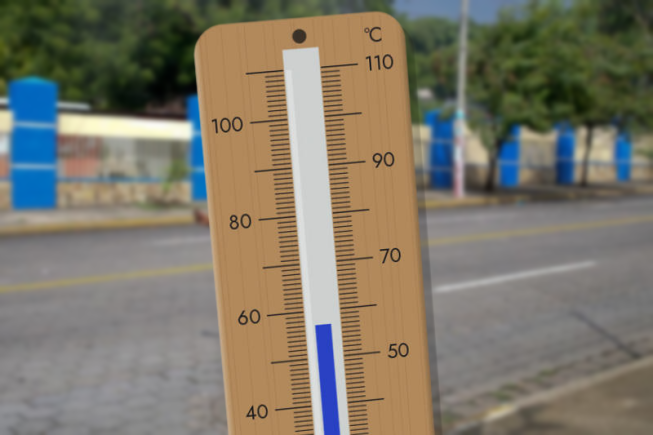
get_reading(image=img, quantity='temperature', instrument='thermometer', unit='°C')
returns 57 °C
